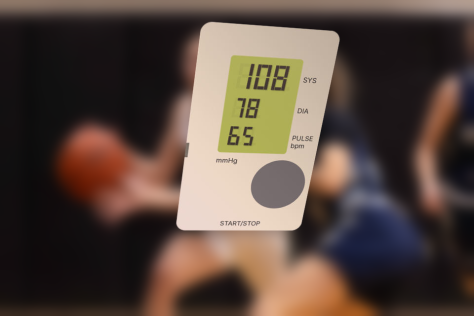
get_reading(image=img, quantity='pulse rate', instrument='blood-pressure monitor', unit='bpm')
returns 65 bpm
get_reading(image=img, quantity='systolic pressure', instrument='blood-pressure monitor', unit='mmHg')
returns 108 mmHg
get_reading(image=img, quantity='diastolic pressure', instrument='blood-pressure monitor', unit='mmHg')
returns 78 mmHg
